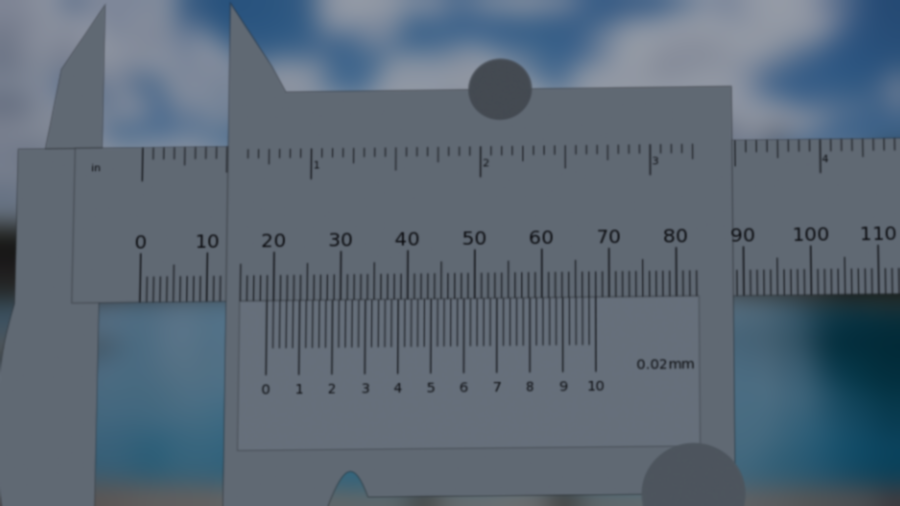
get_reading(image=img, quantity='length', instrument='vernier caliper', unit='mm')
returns 19.0 mm
